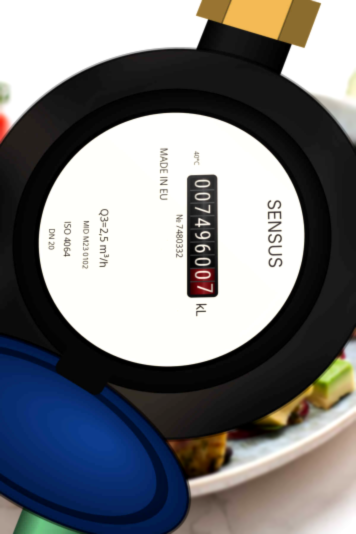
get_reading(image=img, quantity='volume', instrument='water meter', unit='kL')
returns 74960.07 kL
